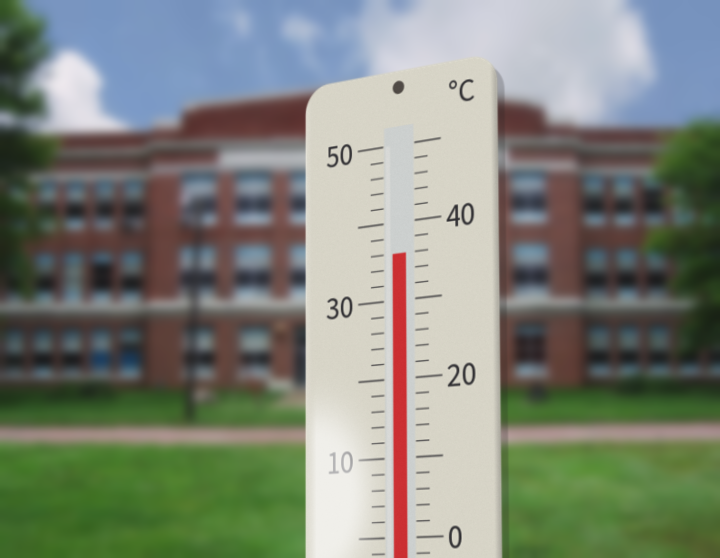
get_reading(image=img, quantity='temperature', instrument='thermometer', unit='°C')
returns 36 °C
